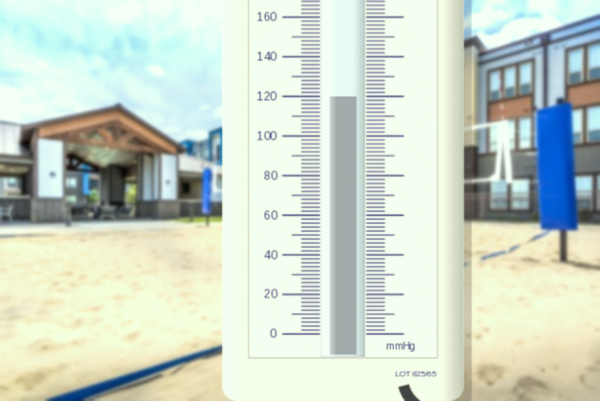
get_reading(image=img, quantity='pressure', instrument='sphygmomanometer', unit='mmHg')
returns 120 mmHg
